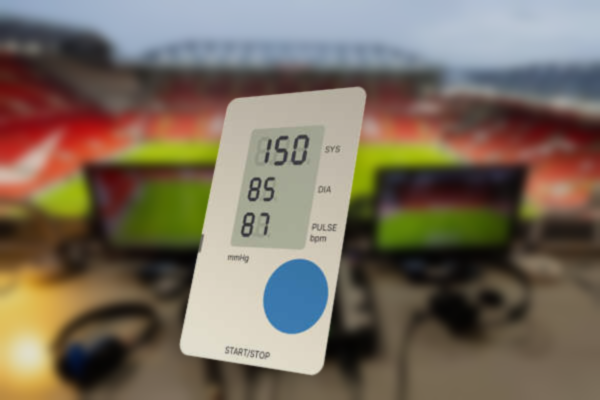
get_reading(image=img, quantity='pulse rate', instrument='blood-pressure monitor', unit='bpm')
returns 87 bpm
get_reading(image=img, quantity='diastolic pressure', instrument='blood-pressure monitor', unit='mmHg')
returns 85 mmHg
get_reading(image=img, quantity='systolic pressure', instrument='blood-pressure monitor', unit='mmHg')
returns 150 mmHg
